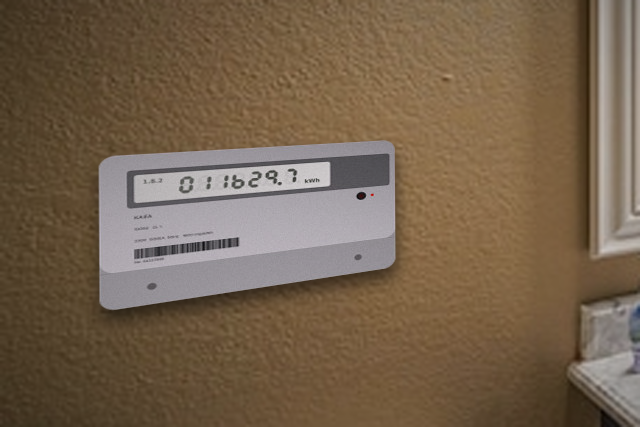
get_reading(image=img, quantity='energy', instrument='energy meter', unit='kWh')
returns 11629.7 kWh
